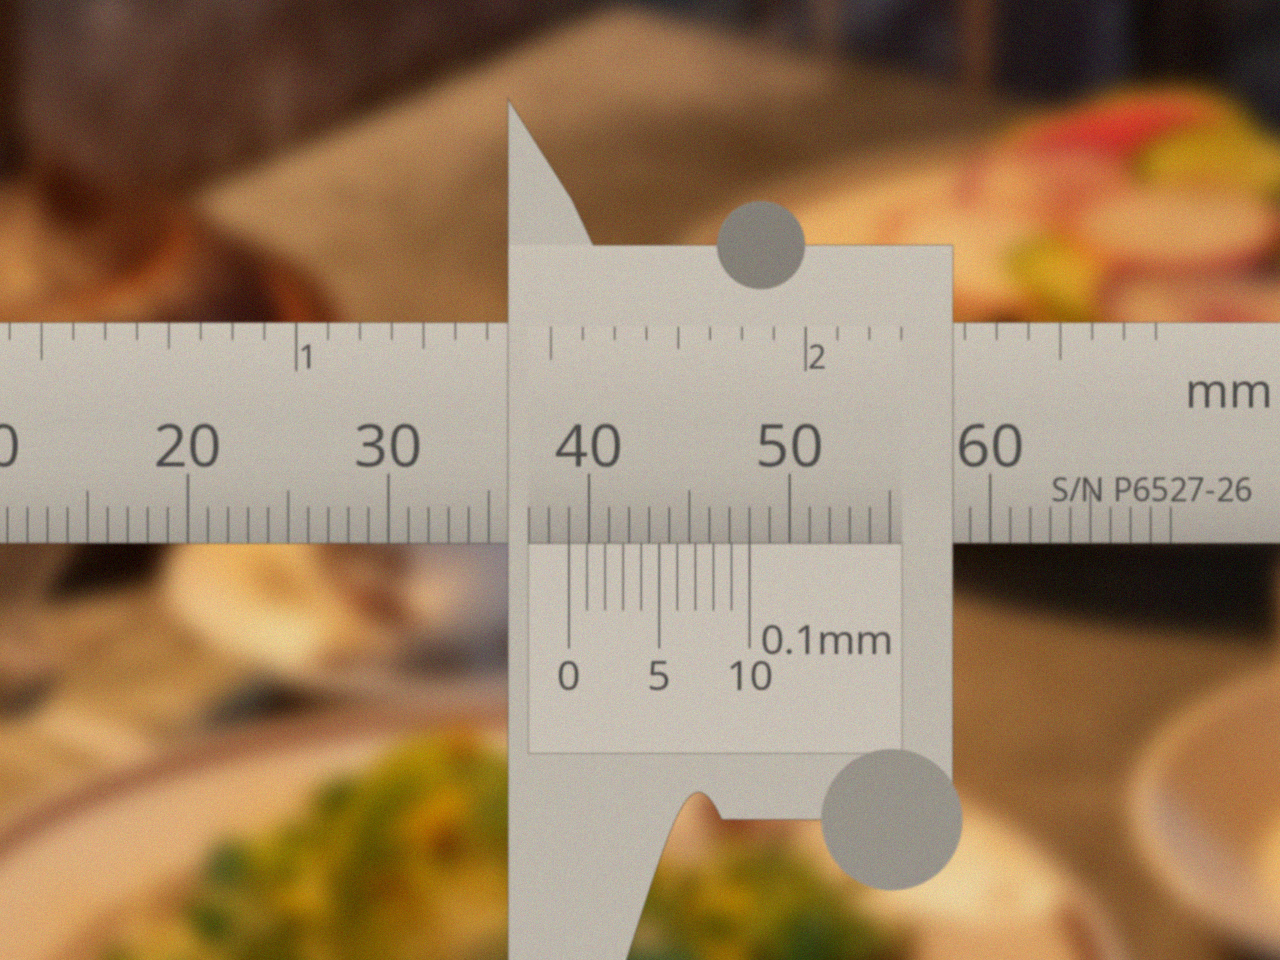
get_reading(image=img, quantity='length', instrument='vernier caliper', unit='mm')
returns 39.0 mm
